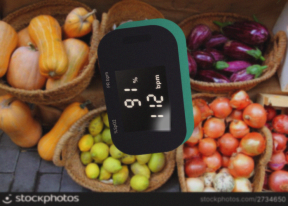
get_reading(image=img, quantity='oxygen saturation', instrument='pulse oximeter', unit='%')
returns 91 %
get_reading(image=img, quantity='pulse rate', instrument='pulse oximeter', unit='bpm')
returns 112 bpm
